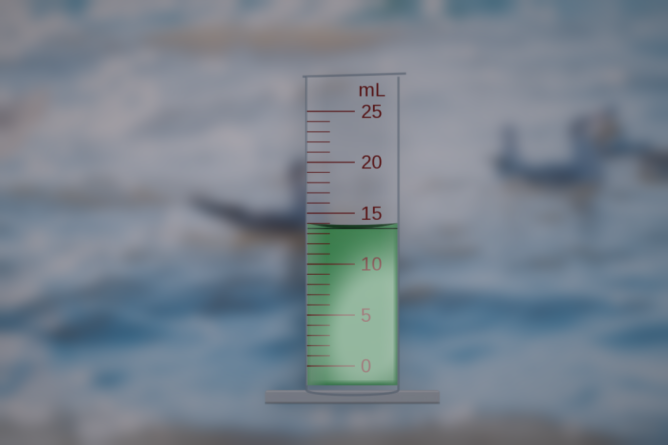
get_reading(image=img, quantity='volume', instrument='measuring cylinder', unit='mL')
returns 13.5 mL
